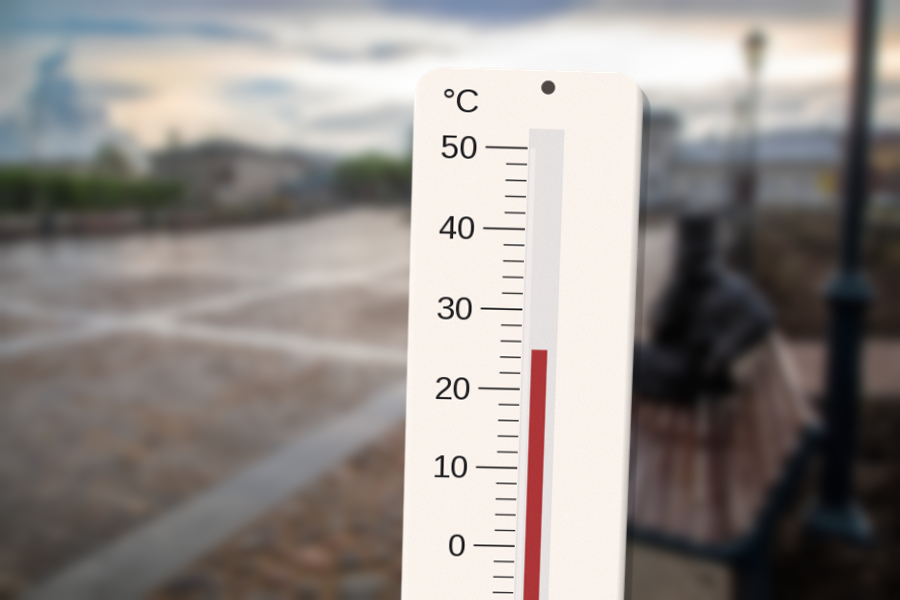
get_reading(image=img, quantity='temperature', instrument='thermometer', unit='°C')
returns 25 °C
